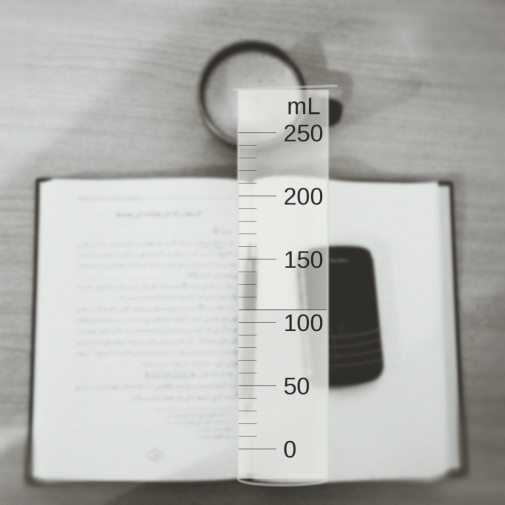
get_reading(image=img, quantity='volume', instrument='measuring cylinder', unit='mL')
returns 110 mL
